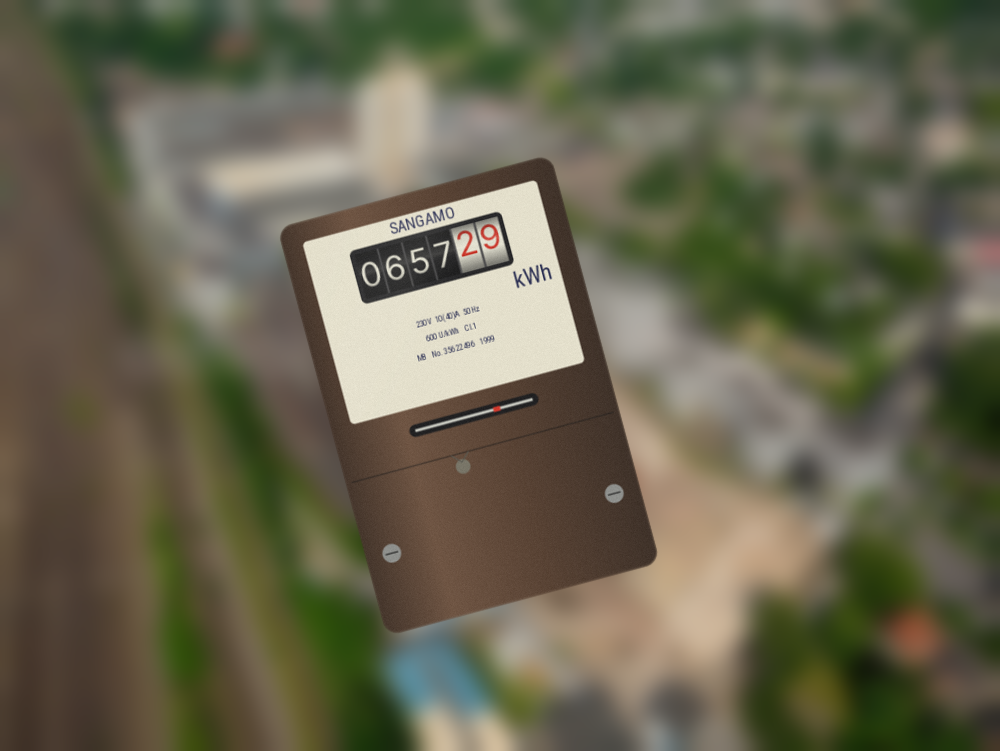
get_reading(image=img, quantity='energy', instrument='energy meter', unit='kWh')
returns 657.29 kWh
